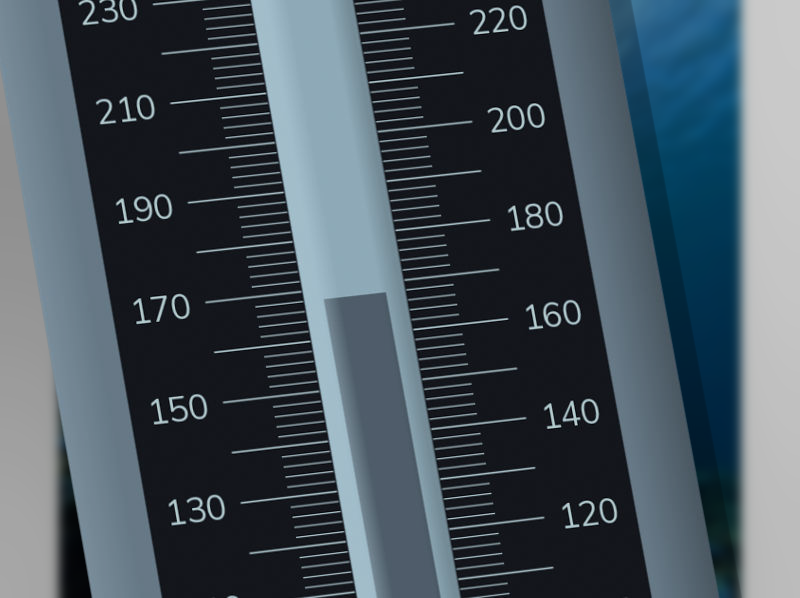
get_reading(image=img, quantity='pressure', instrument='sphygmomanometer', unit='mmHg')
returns 168 mmHg
